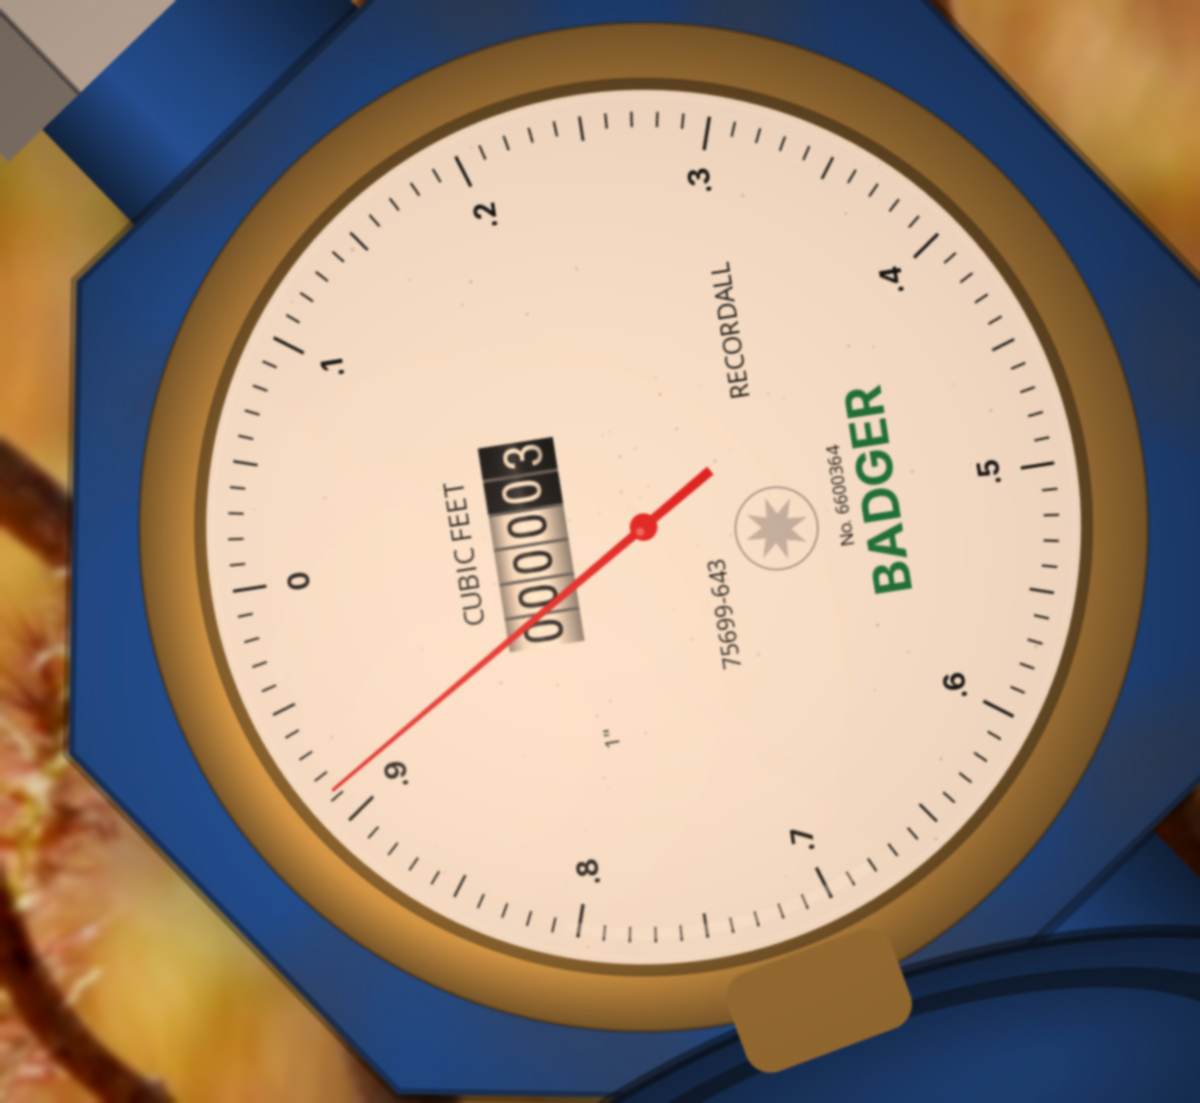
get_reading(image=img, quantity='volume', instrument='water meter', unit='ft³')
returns 2.91 ft³
